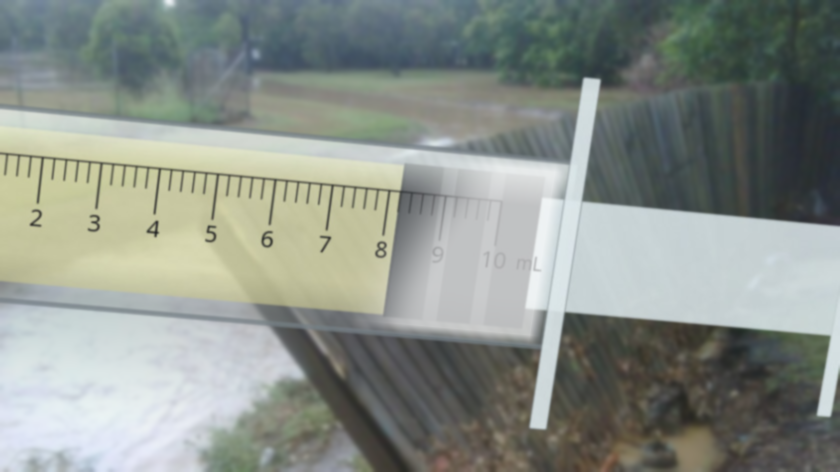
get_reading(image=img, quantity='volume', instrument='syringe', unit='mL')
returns 8.2 mL
